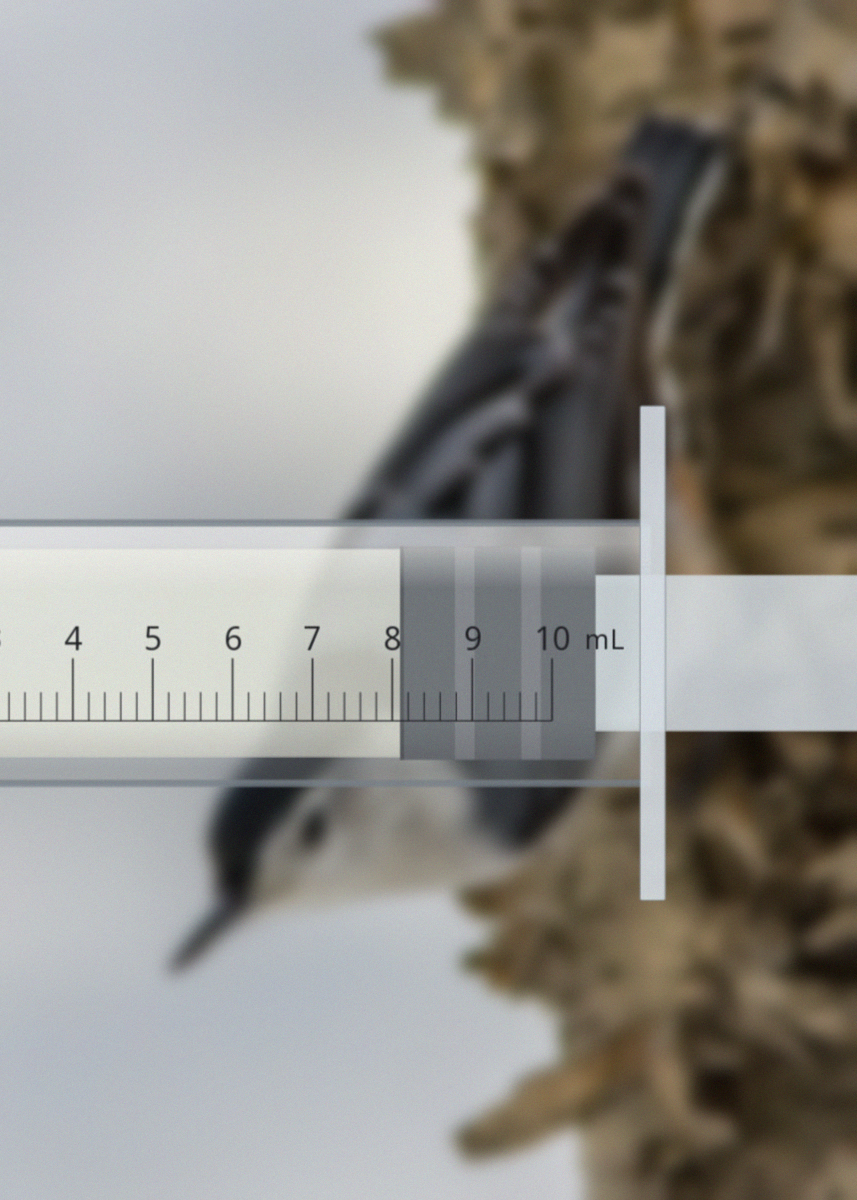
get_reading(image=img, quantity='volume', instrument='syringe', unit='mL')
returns 8.1 mL
